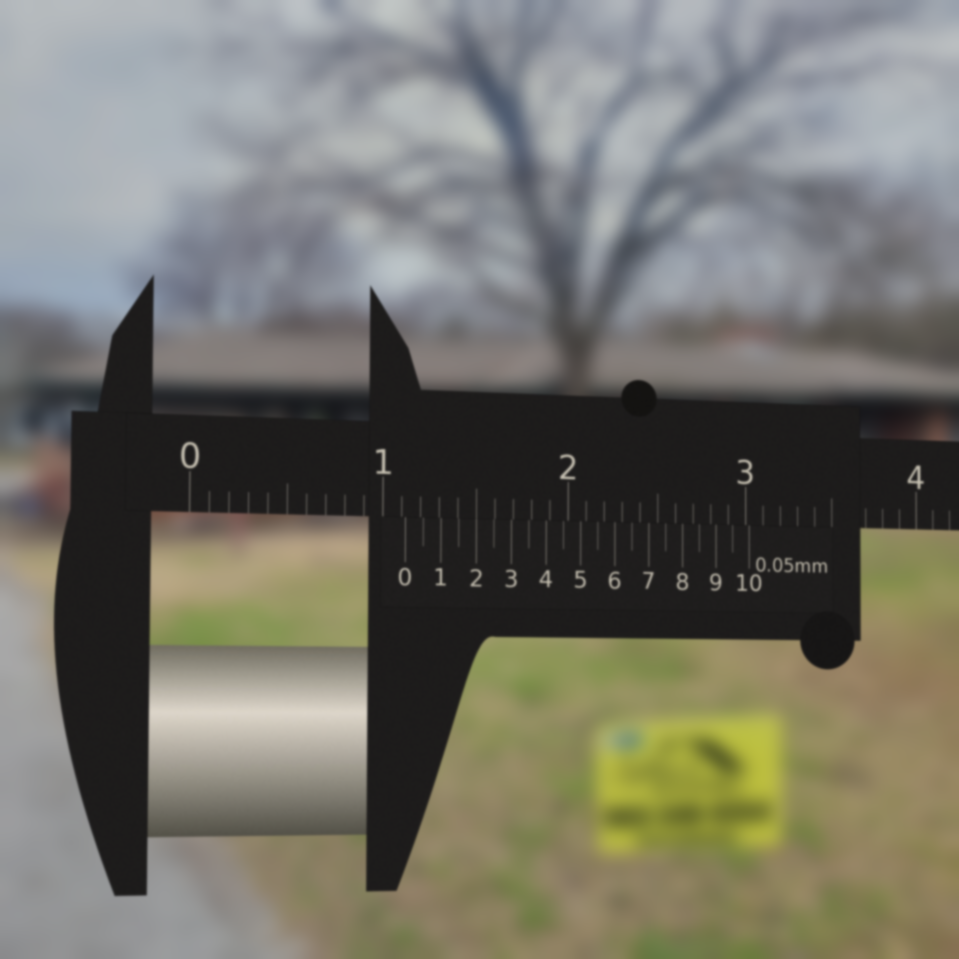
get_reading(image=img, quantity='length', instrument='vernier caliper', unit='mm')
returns 11.2 mm
